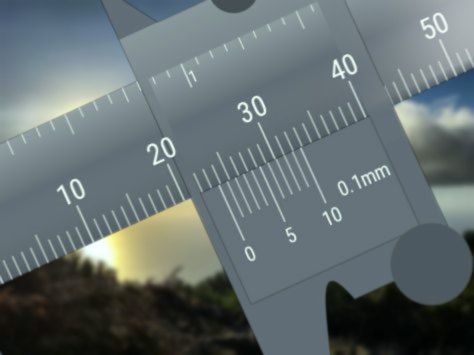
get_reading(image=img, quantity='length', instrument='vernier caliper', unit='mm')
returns 23.8 mm
